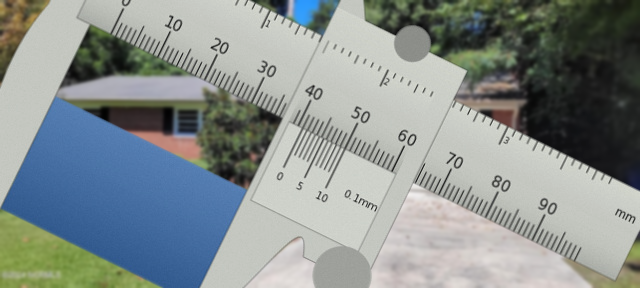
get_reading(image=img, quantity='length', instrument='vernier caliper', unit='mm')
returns 41.0 mm
